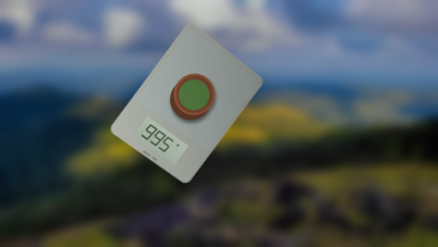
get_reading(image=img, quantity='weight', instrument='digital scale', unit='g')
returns 995 g
